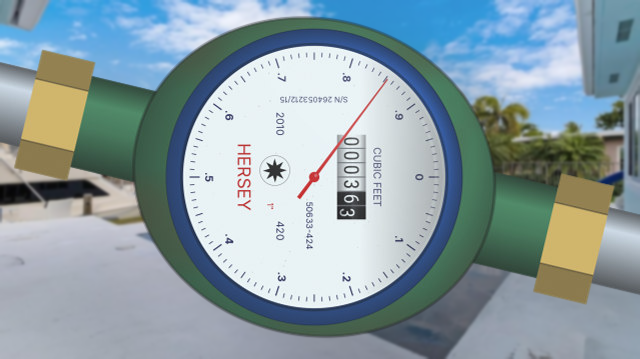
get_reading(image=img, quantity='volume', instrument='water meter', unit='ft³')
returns 362.85 ft³
